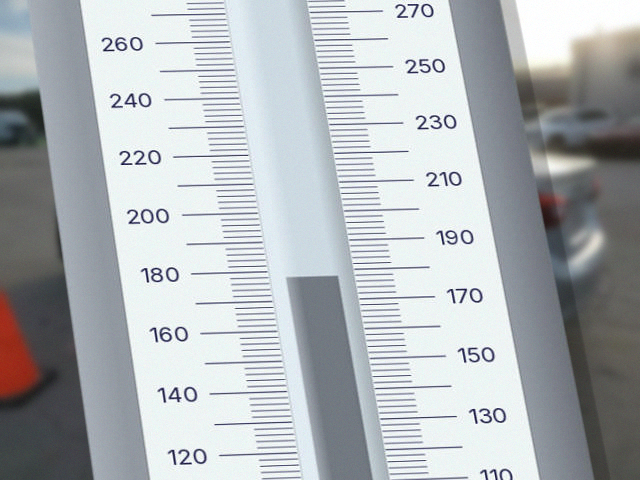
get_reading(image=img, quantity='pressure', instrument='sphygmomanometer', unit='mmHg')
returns 178 mmHg
